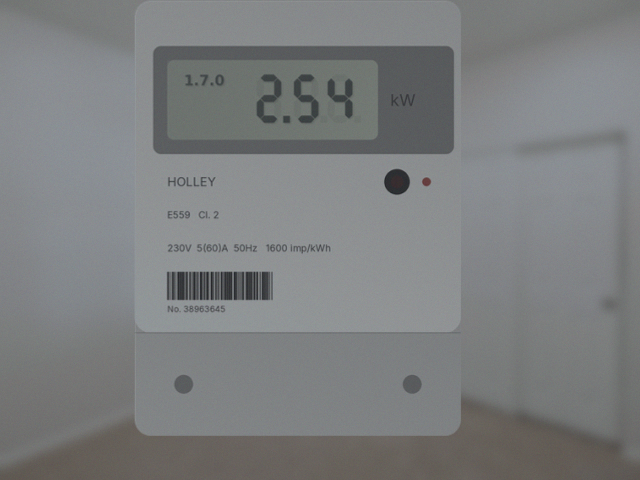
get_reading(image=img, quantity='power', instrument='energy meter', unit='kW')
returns 2.54 kW
